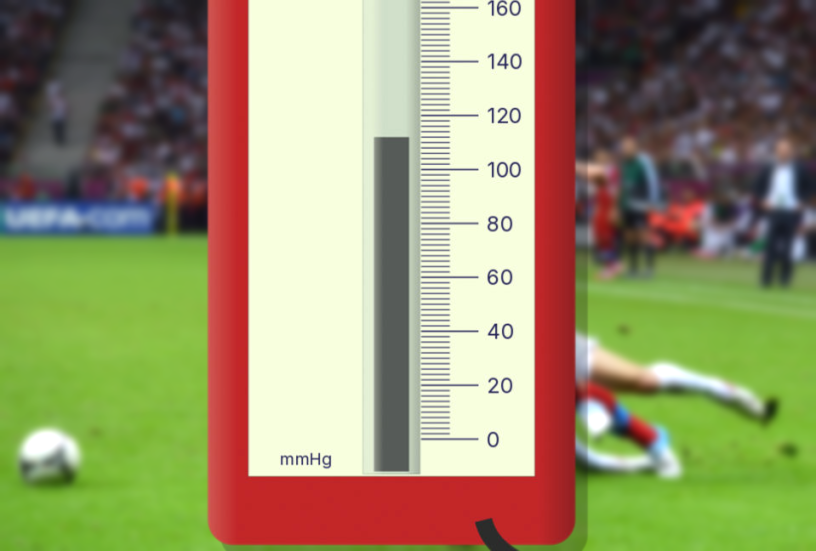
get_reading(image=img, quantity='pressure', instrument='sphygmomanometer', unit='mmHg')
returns 112 mmHg
